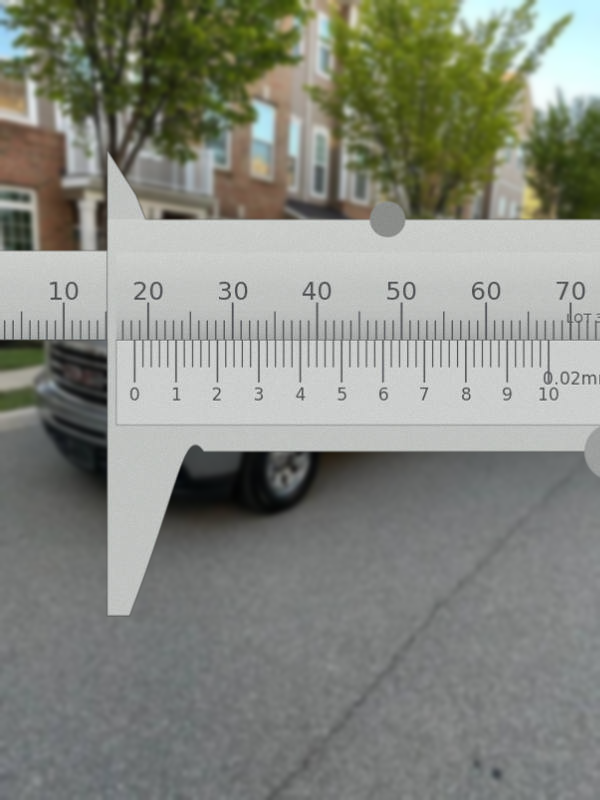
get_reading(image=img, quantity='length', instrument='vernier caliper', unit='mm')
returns 18.4 mm
